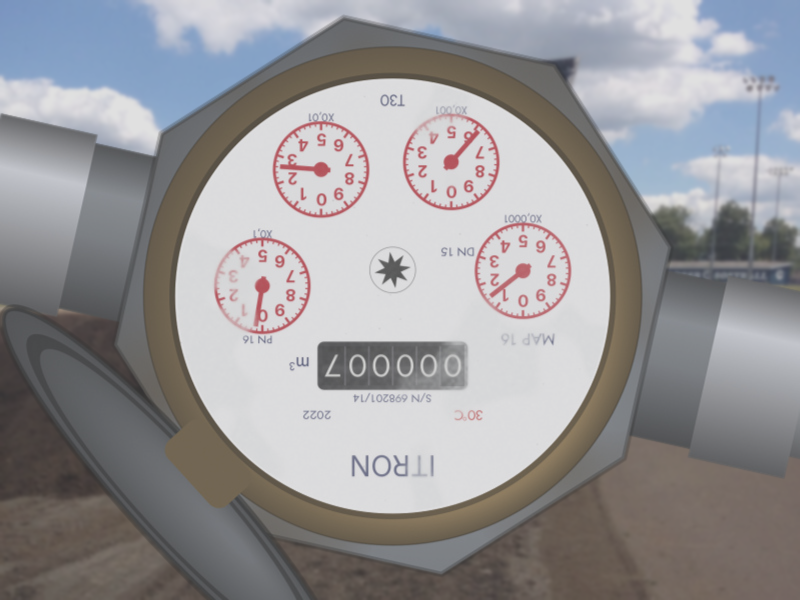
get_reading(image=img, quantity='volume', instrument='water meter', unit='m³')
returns 7.0261 m³
